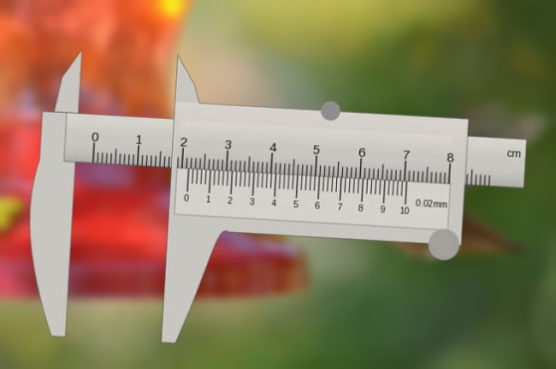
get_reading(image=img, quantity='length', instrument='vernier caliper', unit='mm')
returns 21.5 mm
